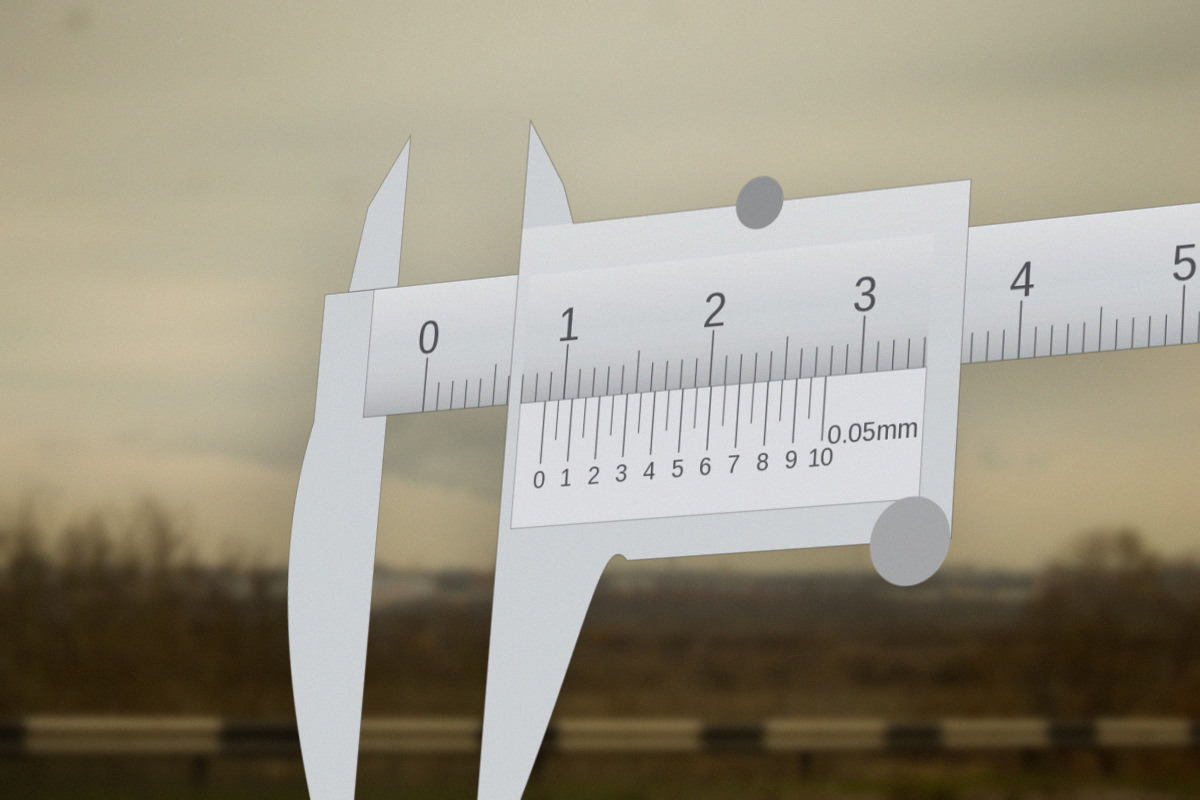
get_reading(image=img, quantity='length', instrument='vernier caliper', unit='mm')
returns 8.7 mm
